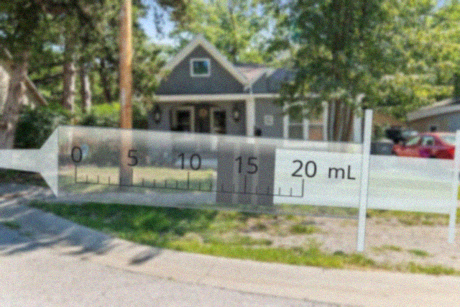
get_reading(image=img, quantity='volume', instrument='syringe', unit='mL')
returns 12.5 mL
